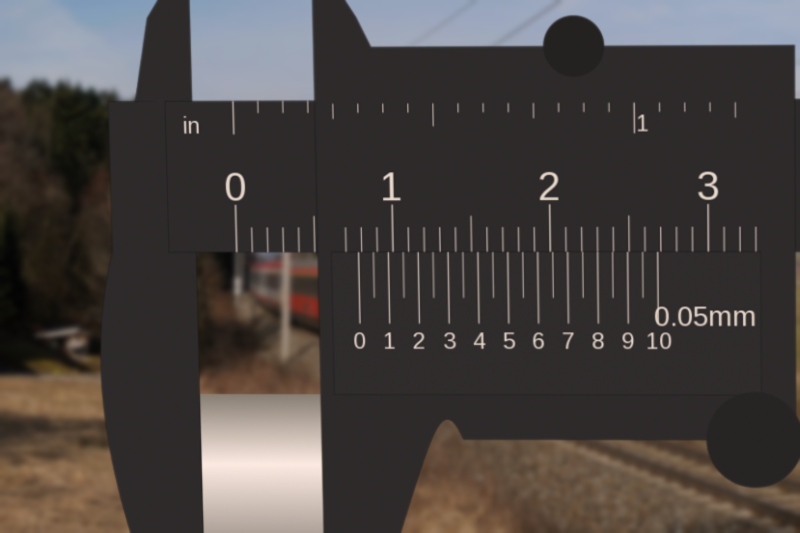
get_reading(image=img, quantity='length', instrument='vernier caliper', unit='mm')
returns 7.8 mm
